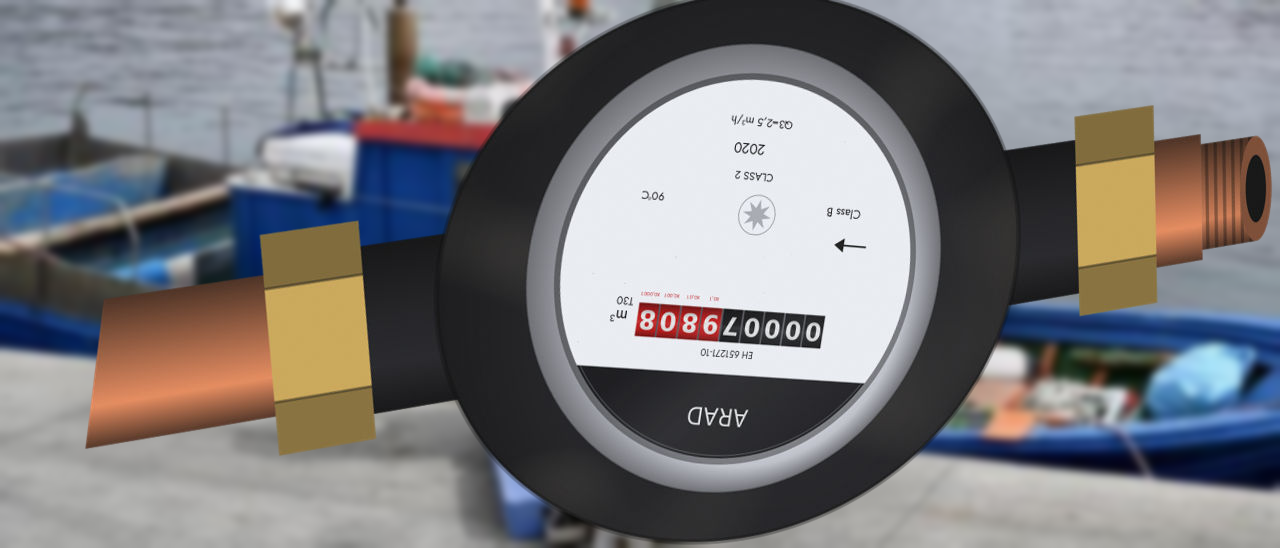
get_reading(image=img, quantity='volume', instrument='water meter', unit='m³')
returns 7.9808 m³
